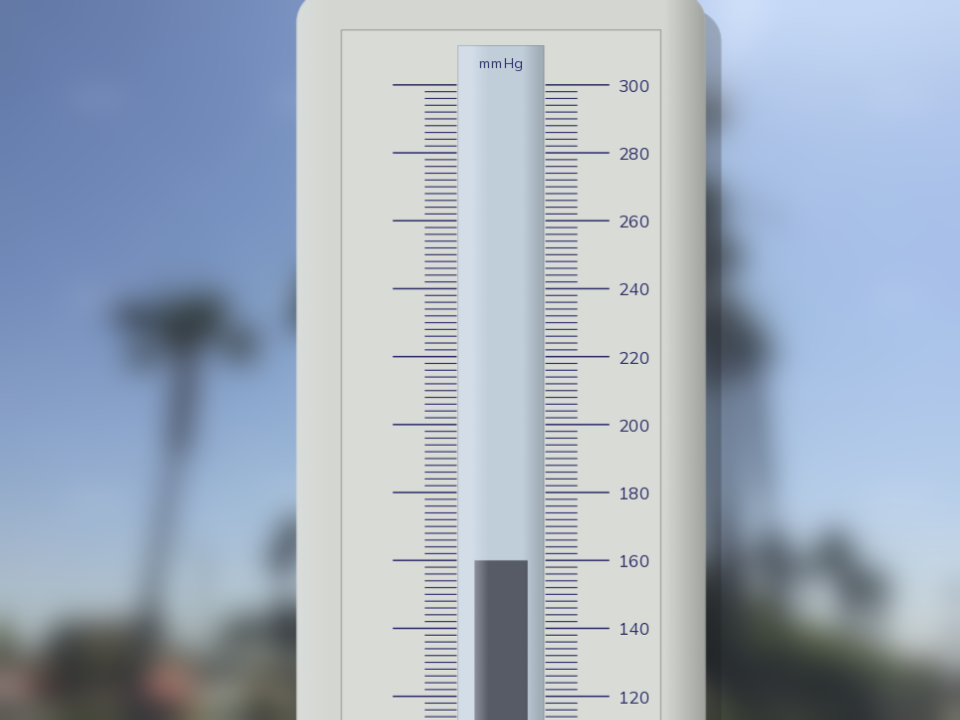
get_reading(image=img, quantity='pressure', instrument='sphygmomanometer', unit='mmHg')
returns 160 mmHg
